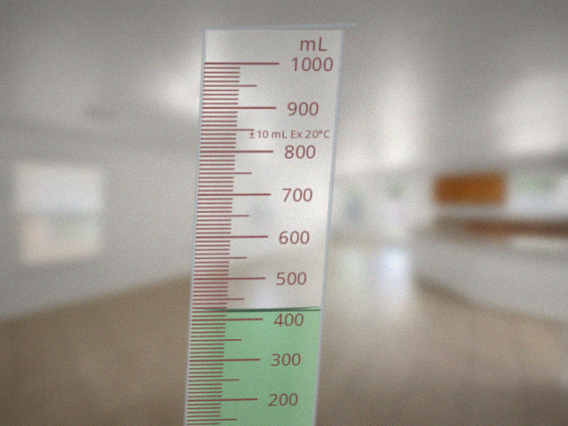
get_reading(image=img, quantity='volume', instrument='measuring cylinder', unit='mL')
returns 420 mL
